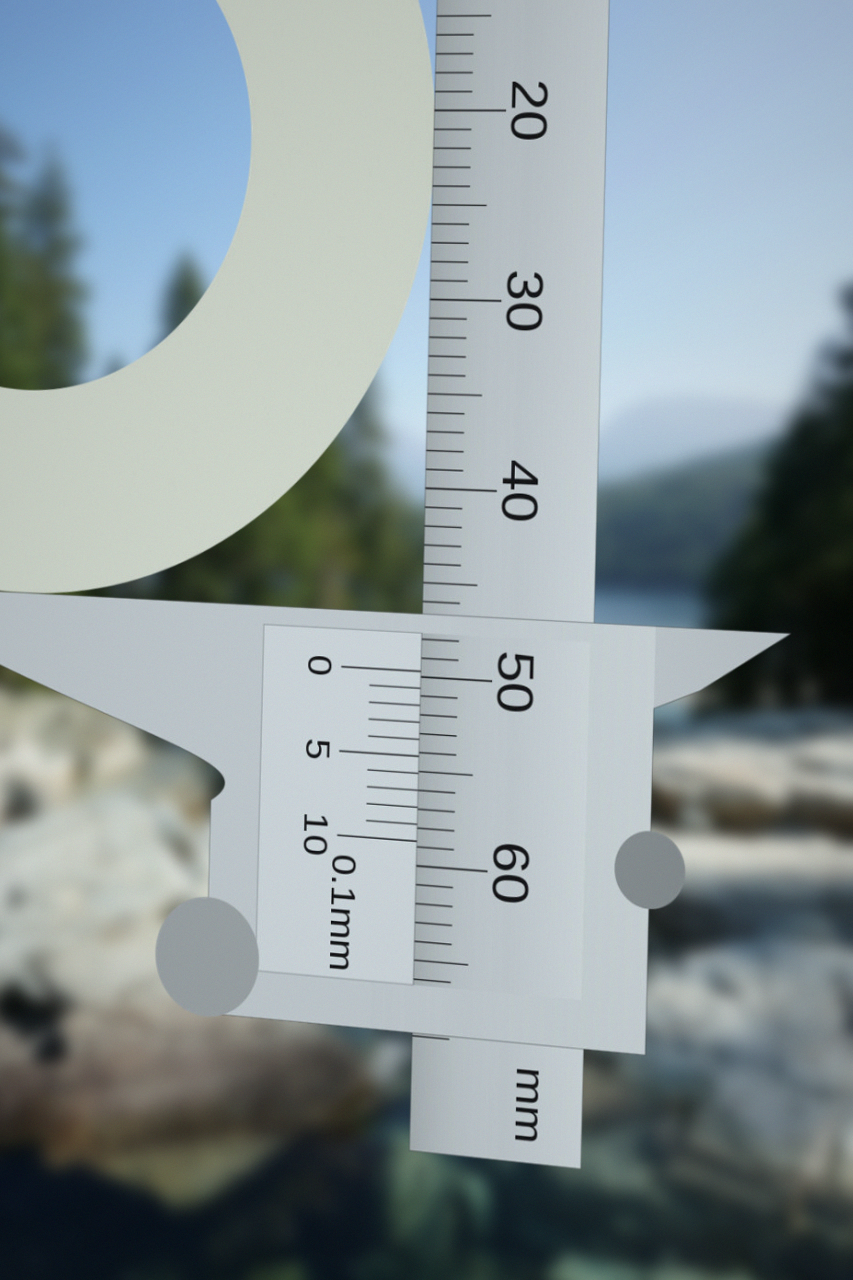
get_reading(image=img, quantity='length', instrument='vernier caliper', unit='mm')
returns 49.7 mm
